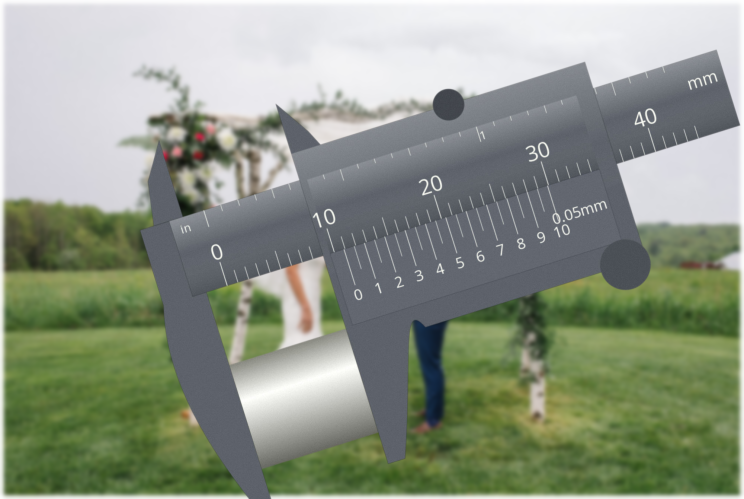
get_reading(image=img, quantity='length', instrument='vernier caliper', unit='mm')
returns 10.9 mm
